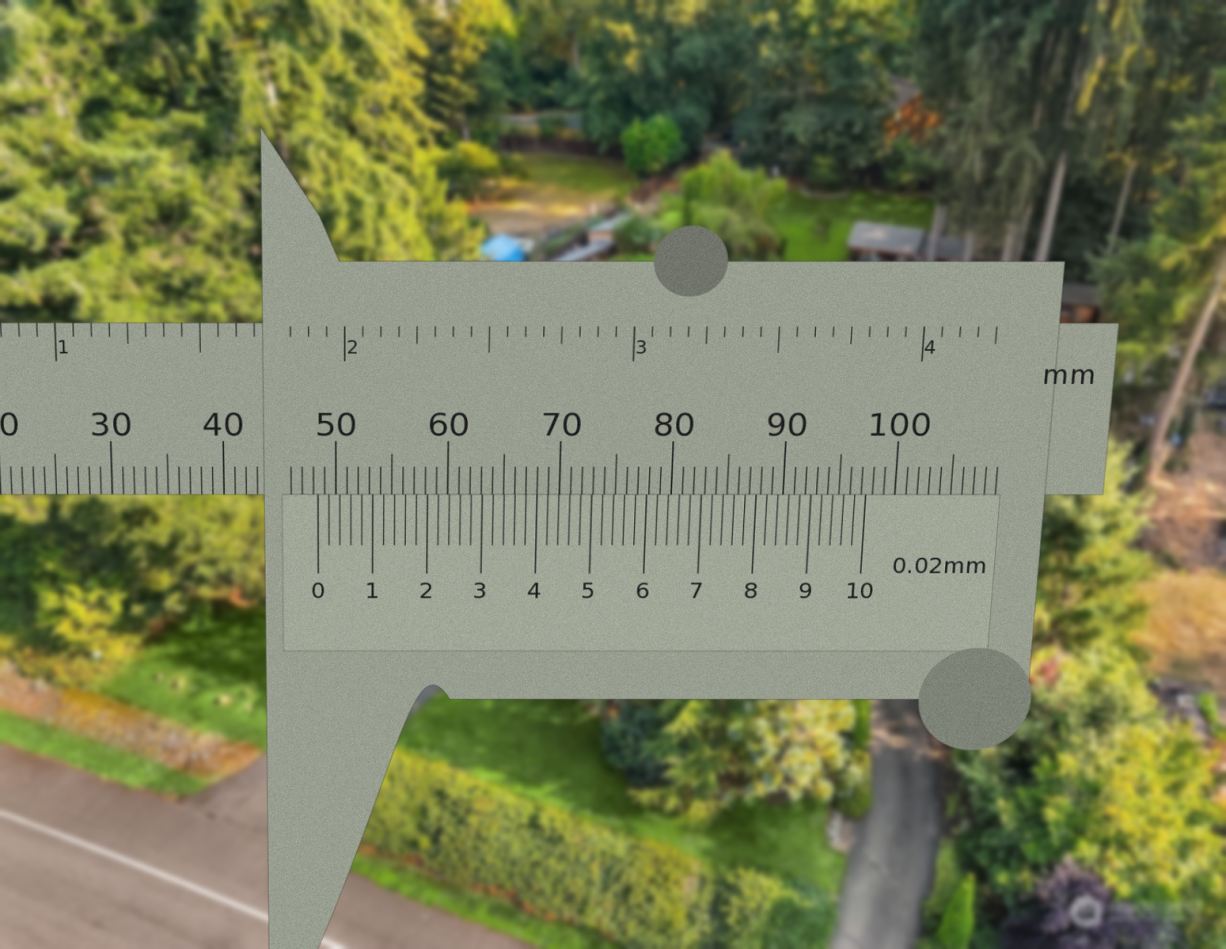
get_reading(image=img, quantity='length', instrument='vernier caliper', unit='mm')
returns 48.4 mm
